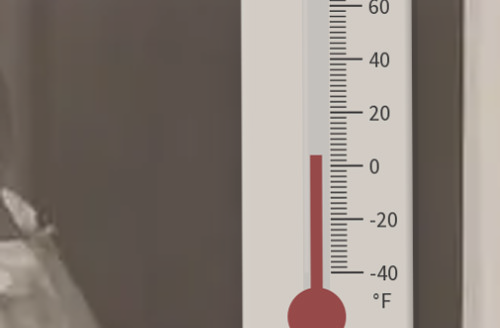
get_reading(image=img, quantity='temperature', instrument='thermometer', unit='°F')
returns 4 °F
